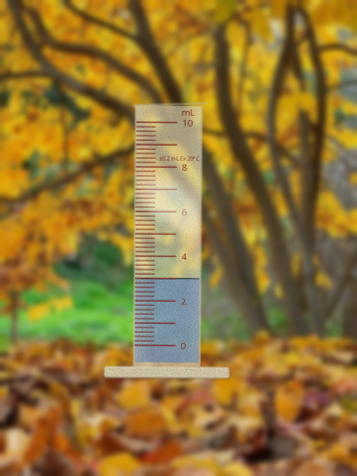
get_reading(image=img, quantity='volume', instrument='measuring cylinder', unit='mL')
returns 3 mL
